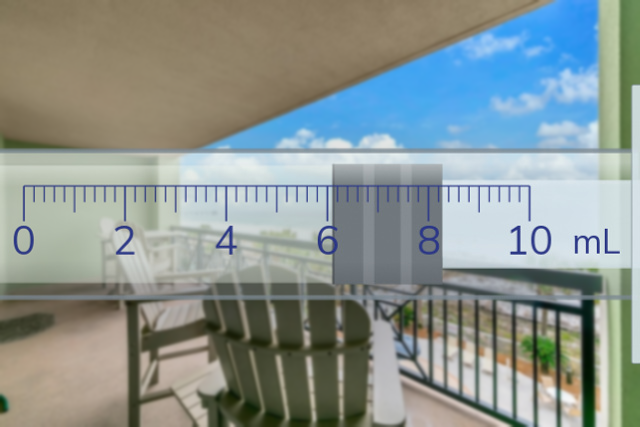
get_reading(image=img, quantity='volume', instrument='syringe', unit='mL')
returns 6.1 mL
